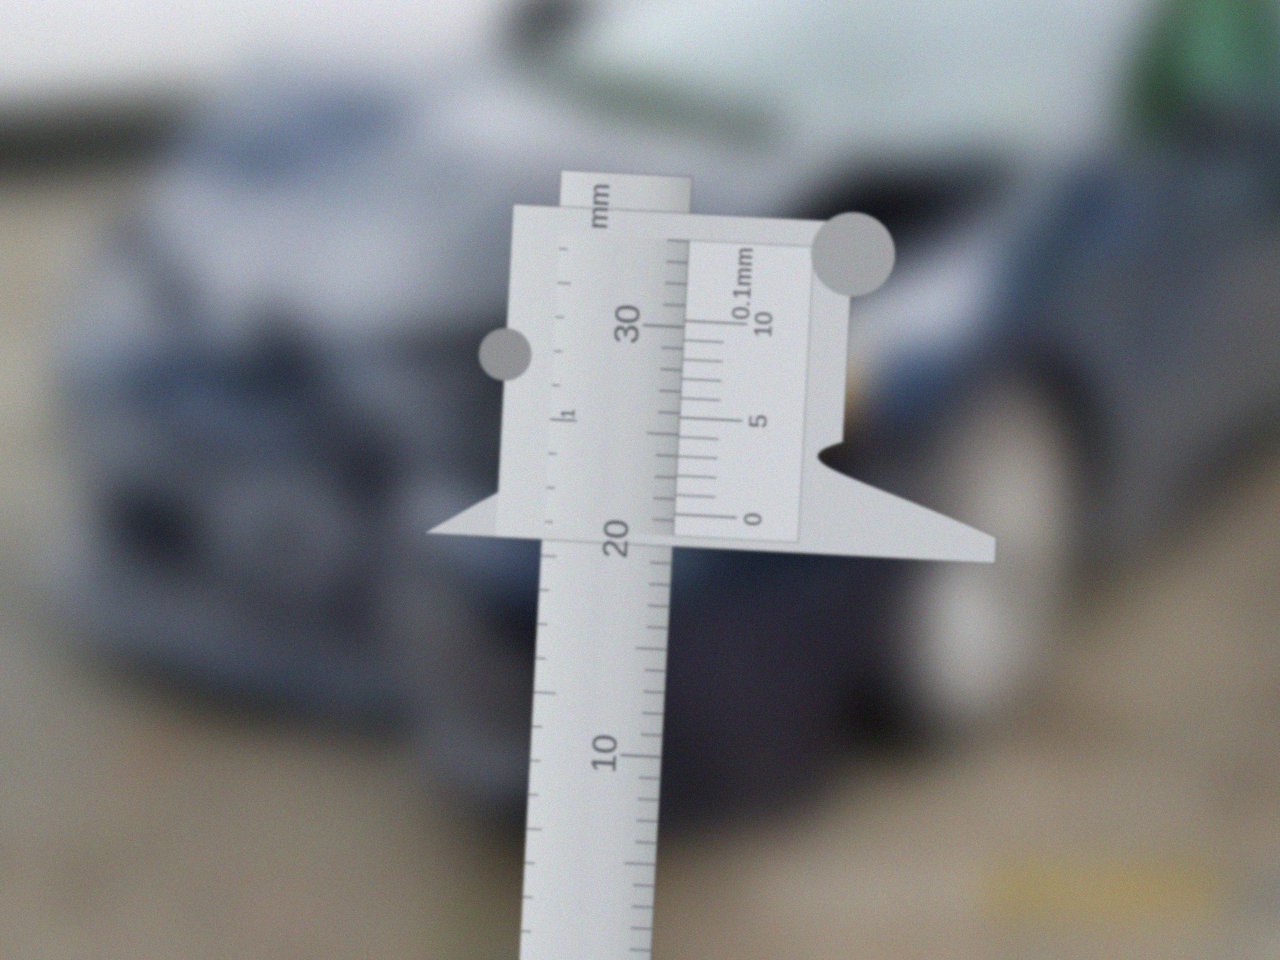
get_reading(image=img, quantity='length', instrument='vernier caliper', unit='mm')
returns 21.3 mm
